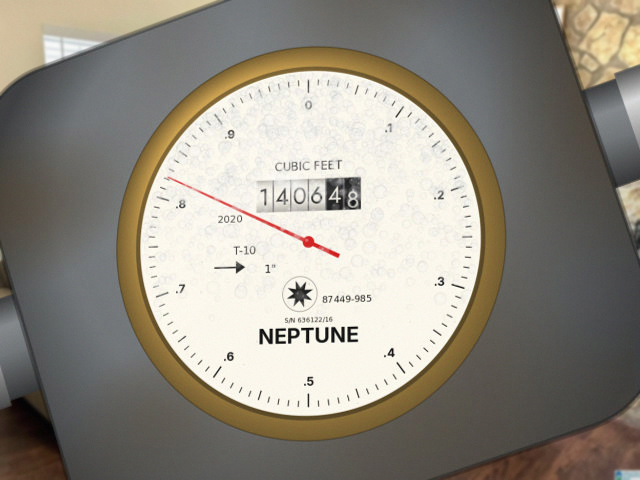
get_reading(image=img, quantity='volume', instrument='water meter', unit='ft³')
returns 140647.82 ft³
